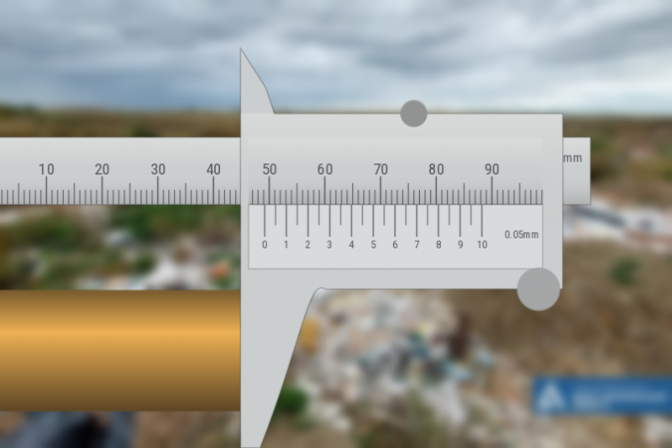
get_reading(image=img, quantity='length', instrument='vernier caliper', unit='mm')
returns 49.2 mm
